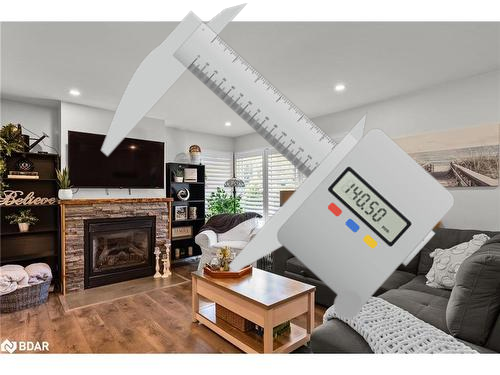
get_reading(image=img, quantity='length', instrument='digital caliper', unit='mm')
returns 140.50 mm
